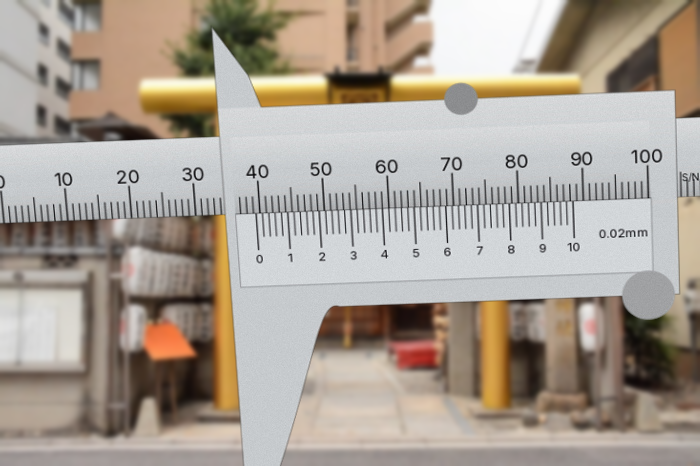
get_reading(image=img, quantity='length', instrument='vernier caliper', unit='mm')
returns 39.4 mm
